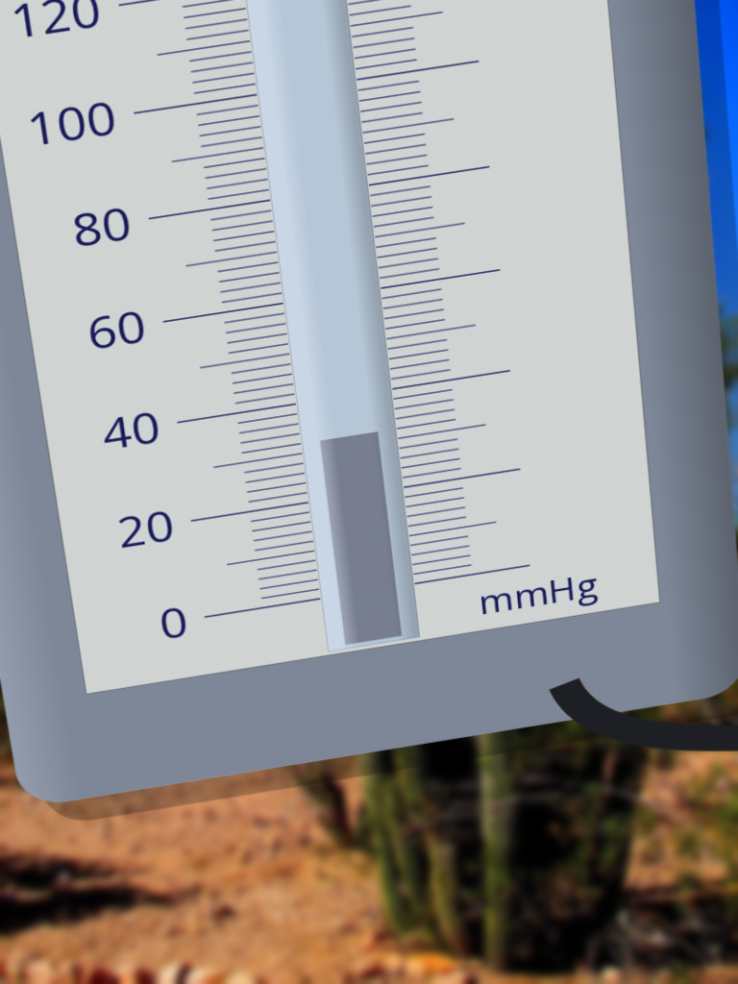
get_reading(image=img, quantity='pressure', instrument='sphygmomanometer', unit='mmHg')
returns 32 mmHg
